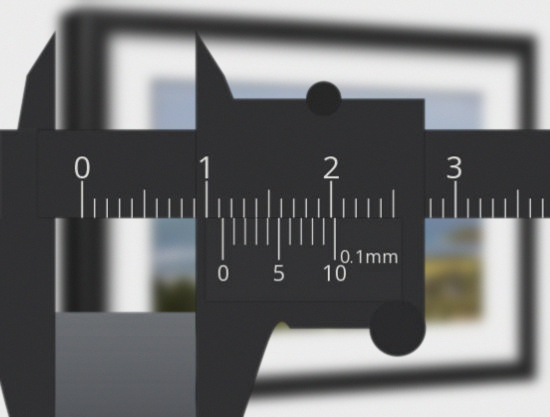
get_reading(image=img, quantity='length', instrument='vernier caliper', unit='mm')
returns 11.3 mm
